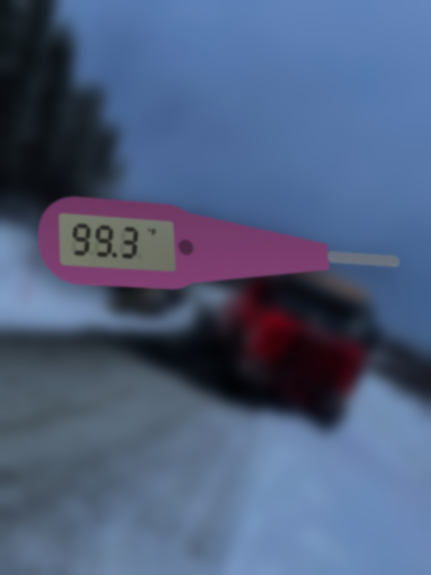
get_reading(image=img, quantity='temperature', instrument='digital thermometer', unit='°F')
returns 99.3 °F
